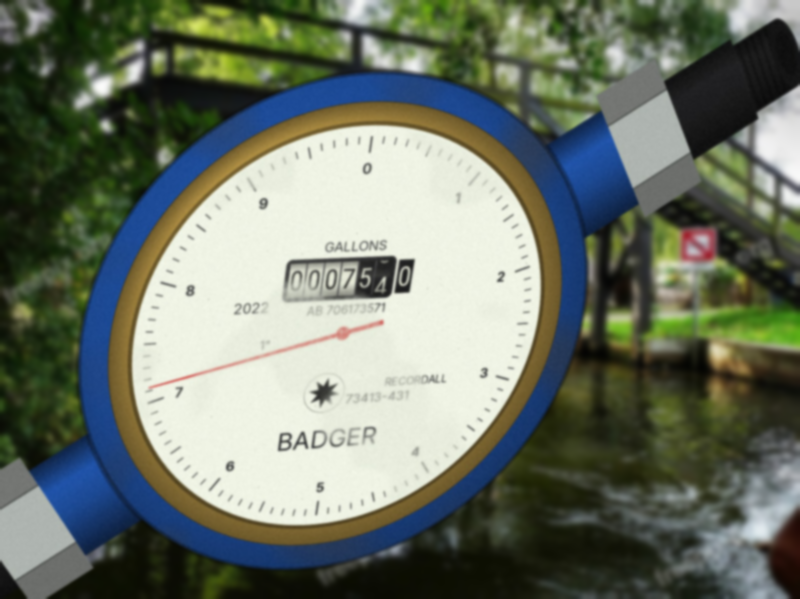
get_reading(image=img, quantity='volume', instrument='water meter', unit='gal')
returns 7537.1 gal
